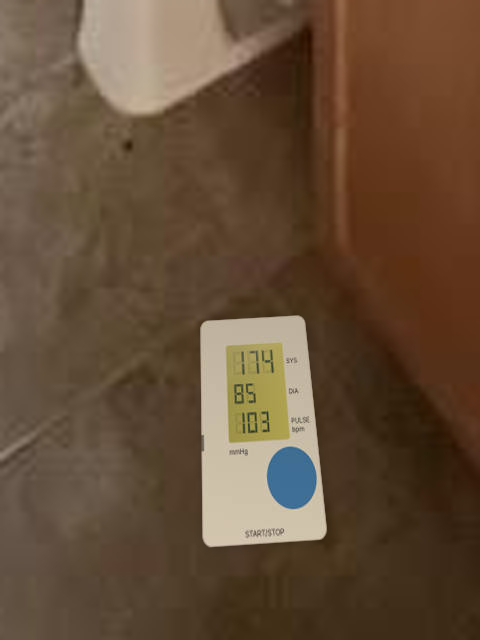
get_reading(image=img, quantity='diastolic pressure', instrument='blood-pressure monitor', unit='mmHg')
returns 85 mmHg
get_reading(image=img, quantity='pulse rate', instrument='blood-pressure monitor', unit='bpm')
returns 103 bpm
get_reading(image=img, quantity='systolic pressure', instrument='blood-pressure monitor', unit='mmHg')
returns 174 mmHg
